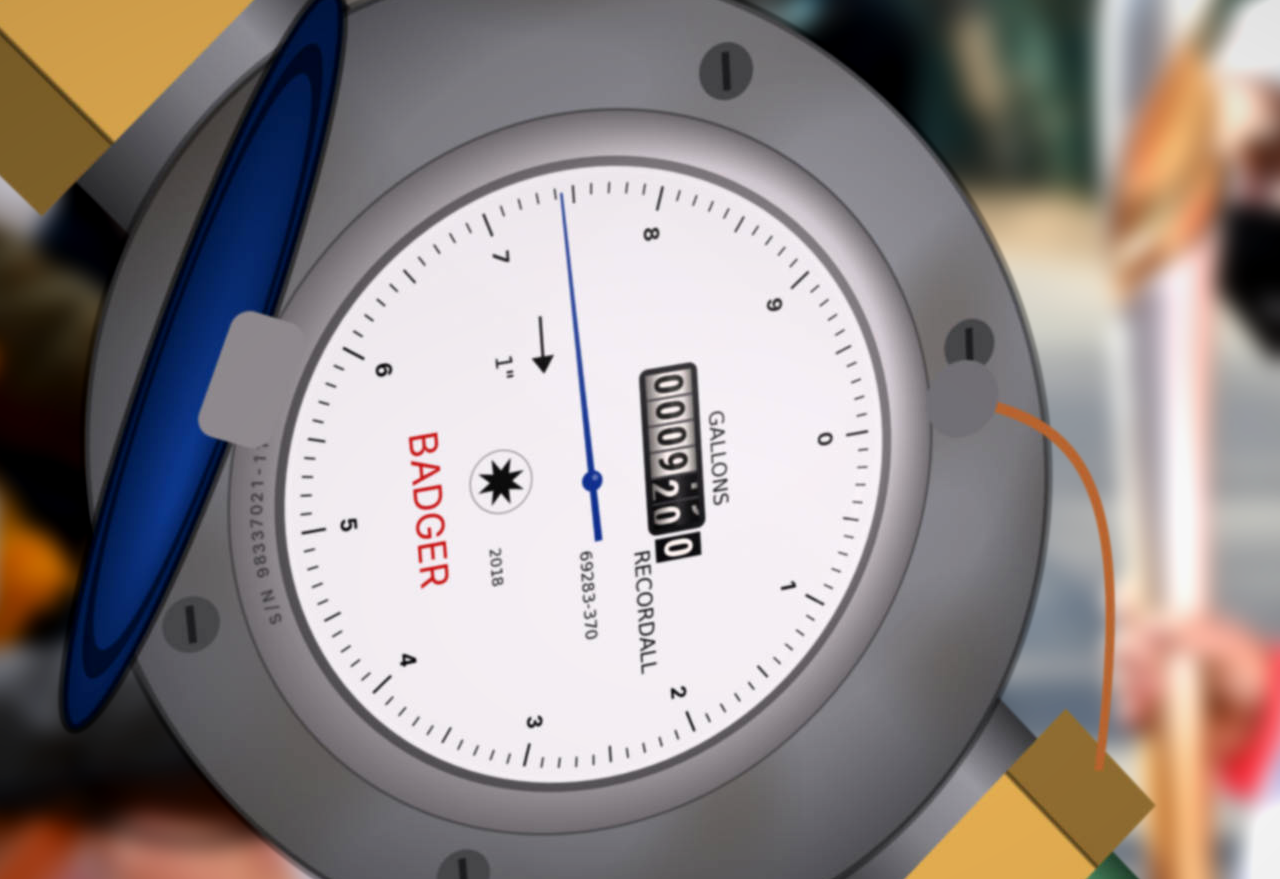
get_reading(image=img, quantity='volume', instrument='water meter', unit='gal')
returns 9197.4 gal
